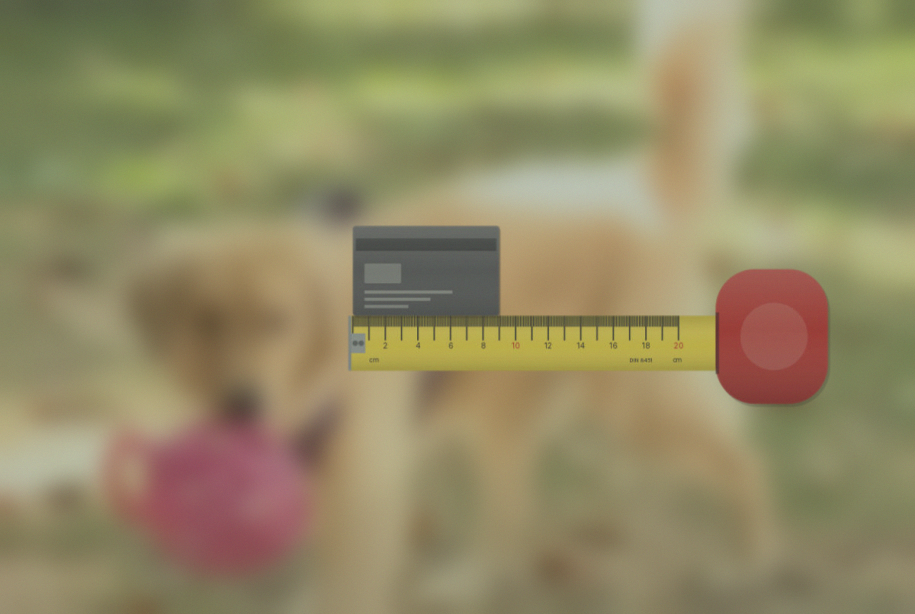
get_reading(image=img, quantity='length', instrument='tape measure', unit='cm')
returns 9 cm
